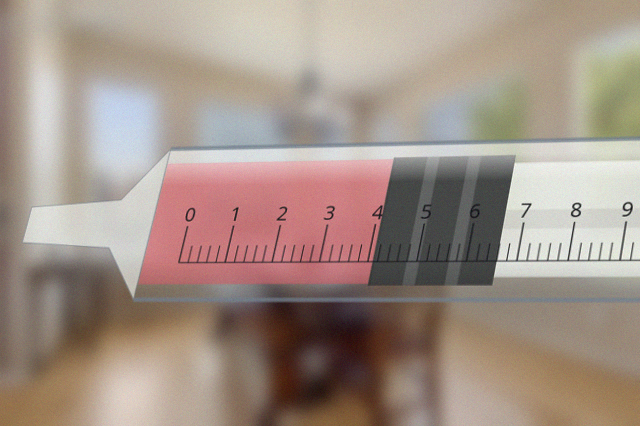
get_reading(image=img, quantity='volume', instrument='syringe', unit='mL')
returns 4.1 mL
